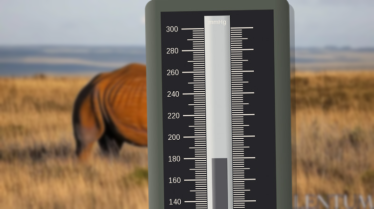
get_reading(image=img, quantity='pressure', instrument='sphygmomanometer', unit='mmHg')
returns 180 mmHg
